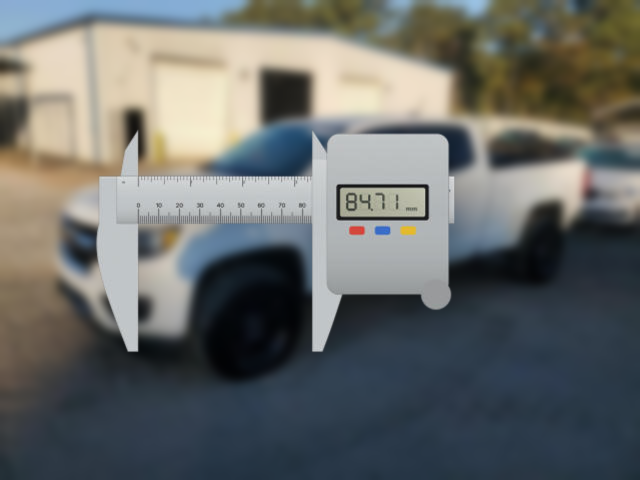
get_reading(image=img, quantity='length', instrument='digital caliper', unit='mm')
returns 84.71 mm
